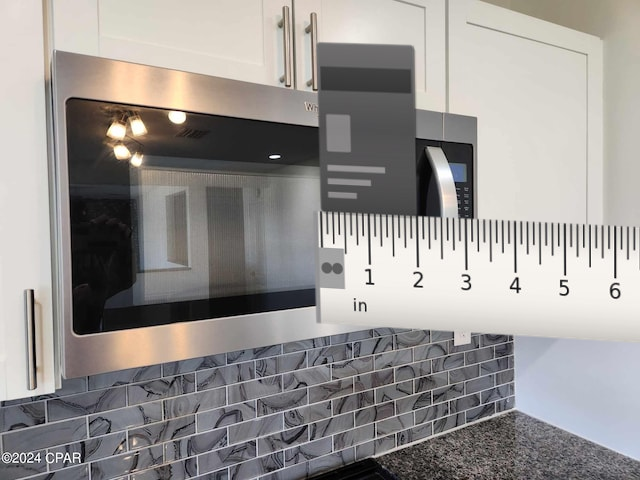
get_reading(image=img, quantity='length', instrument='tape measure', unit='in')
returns 2 in
